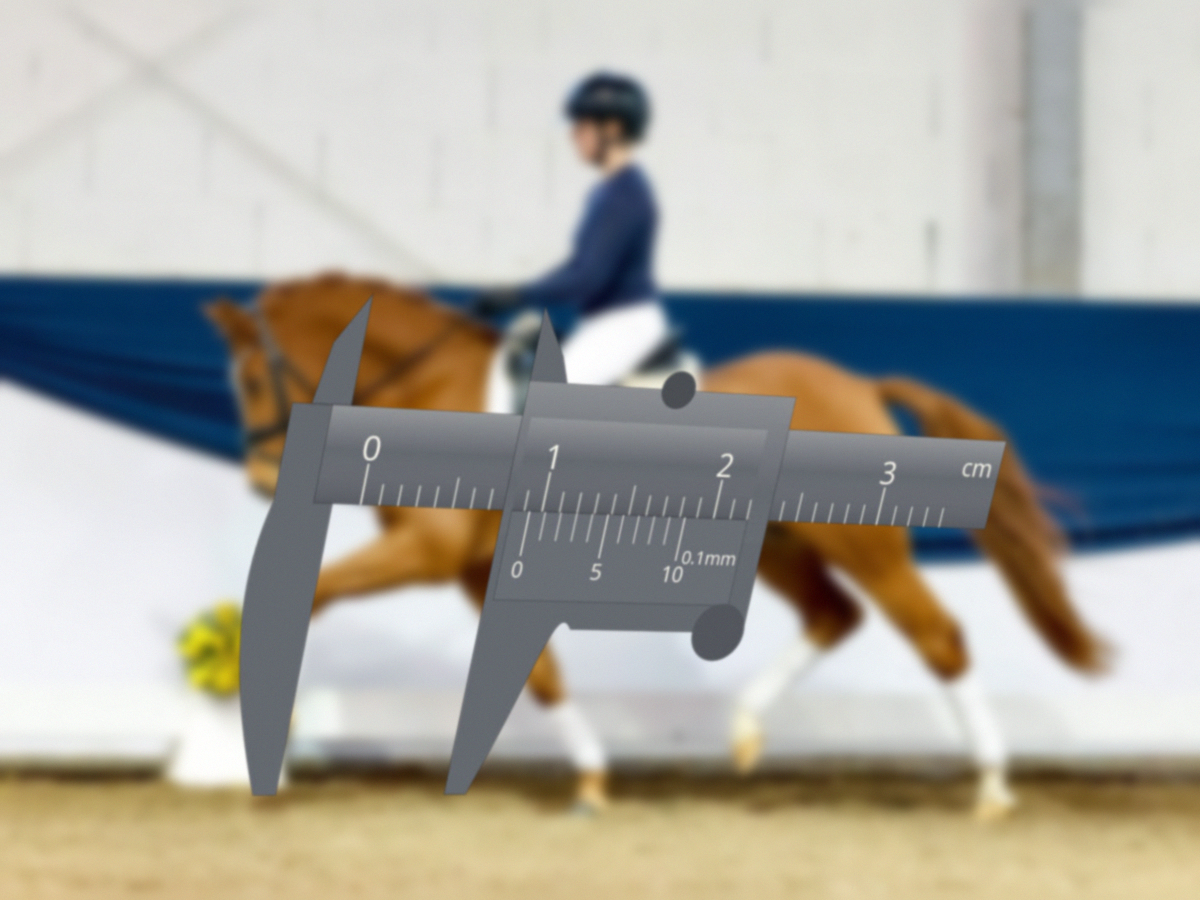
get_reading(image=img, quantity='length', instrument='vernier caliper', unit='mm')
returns 9.3 mm
